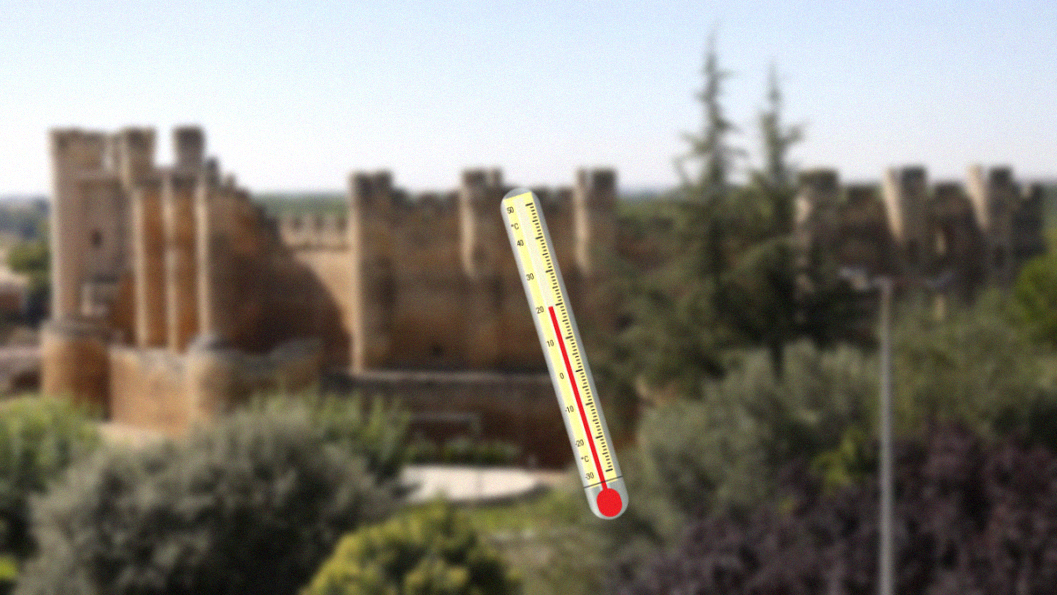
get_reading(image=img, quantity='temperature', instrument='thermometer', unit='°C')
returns 20 °C
